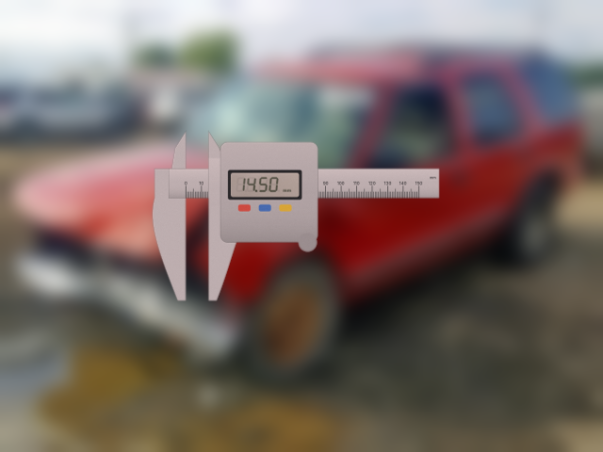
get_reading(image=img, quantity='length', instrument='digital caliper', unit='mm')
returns 14.50 mm
